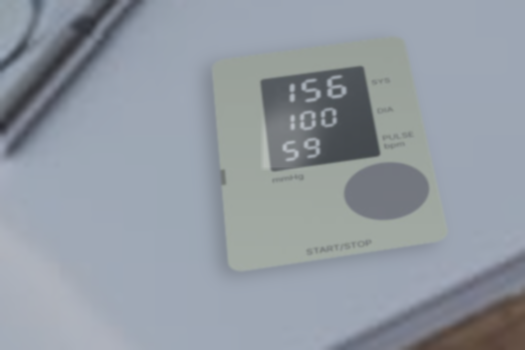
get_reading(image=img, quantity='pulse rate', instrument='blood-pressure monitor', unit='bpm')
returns 59 bpm
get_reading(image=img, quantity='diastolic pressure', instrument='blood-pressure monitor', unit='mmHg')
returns 100 mmHg
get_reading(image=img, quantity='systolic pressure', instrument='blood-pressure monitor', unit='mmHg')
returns 156 mmHg
